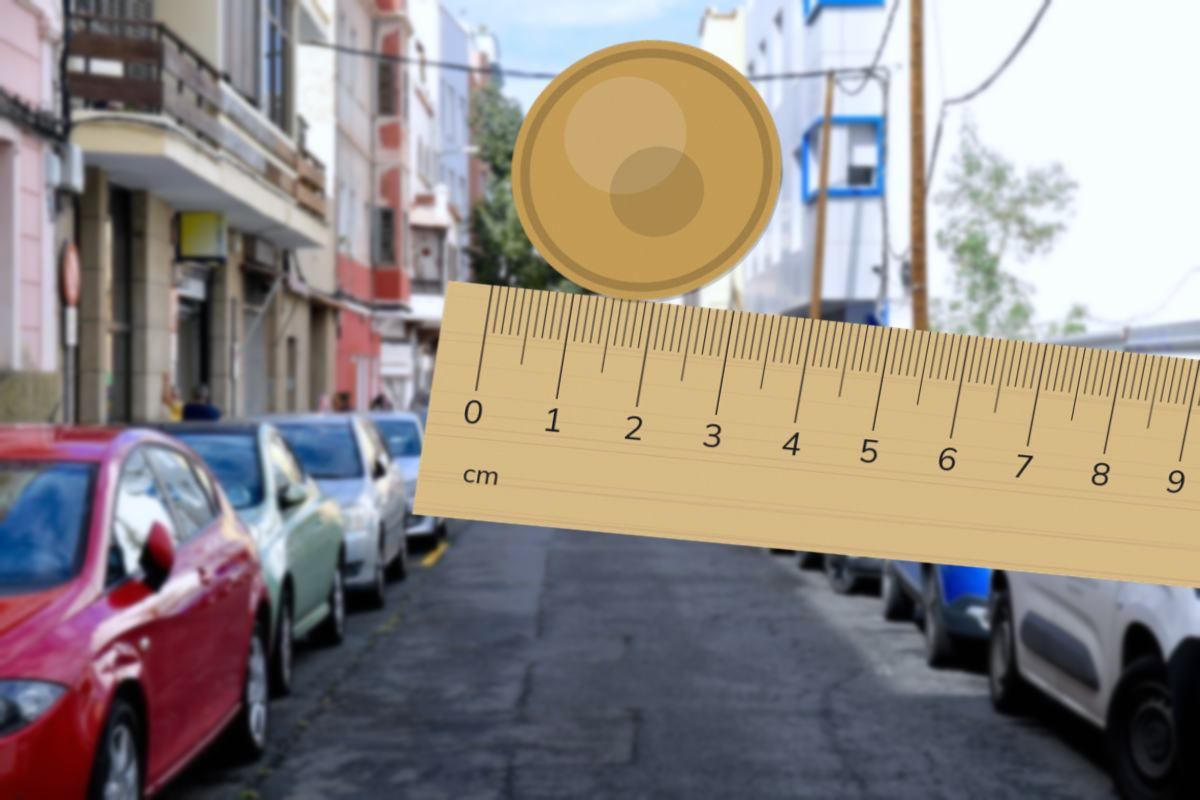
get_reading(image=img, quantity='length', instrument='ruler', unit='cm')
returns 3.3 cm
